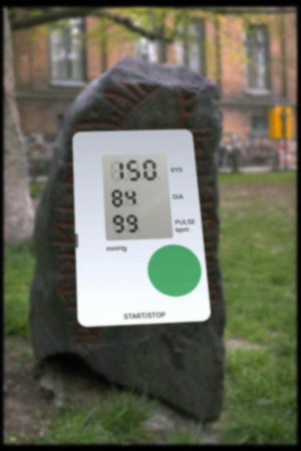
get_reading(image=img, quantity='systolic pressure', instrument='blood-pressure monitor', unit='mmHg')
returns 150 mmHg
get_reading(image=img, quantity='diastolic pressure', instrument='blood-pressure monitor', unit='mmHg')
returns 84 mmHg
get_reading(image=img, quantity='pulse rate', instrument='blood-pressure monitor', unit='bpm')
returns 99 bpm
